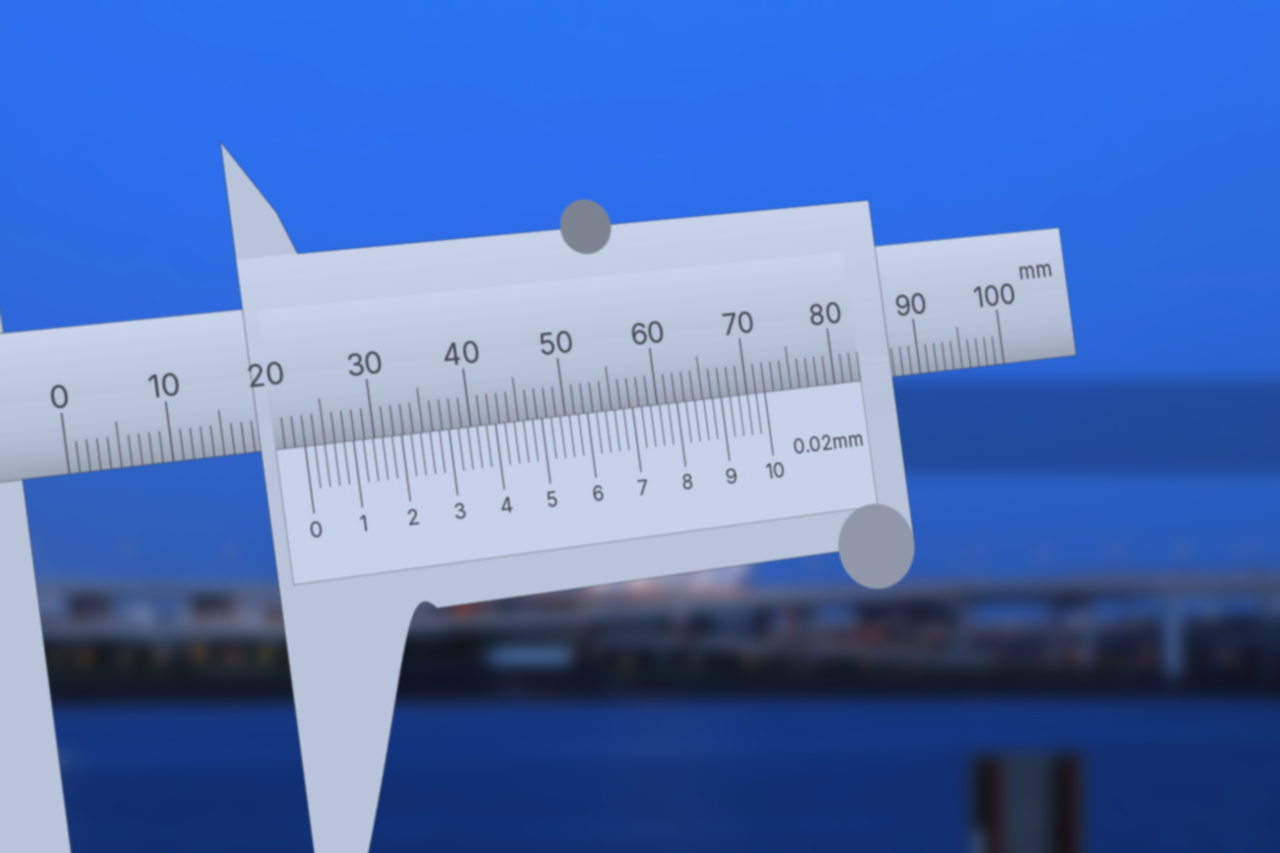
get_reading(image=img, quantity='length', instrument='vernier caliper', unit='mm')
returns 23.0 mm
